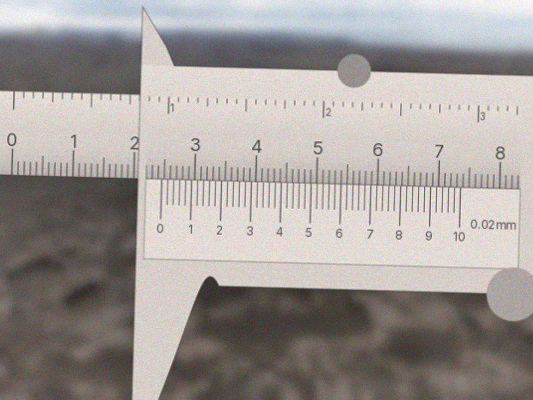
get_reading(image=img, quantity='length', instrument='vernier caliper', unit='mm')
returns 24.6 mm
